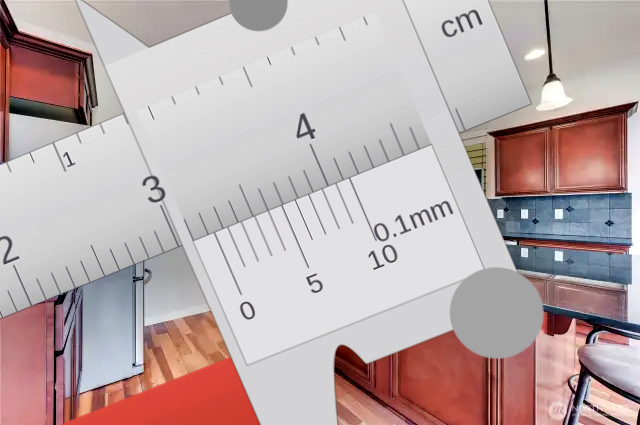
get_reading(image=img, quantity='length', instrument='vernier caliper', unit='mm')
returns 32.4 mm
